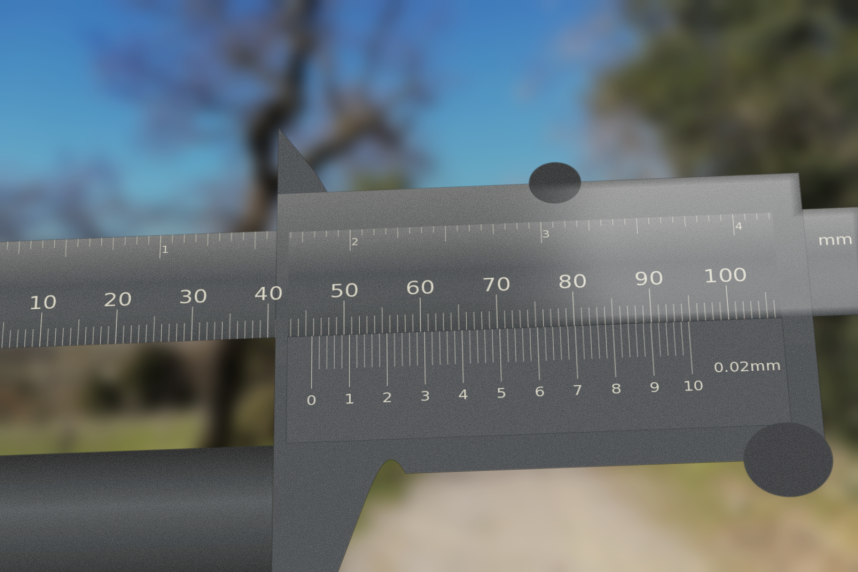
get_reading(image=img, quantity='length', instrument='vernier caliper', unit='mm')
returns 45.8 mm
